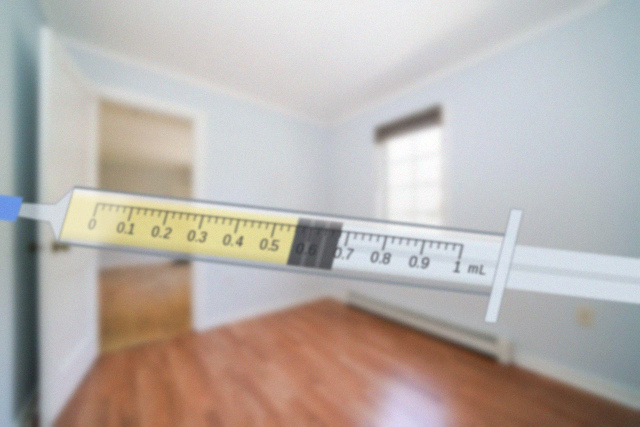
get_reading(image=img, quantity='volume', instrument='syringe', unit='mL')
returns 0.56 mL
